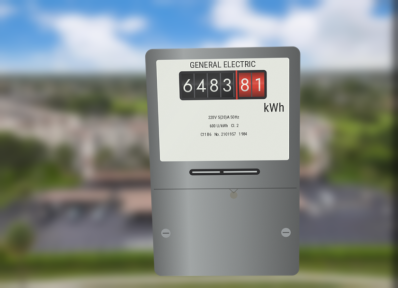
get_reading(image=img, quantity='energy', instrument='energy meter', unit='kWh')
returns 6483.81 kWh
